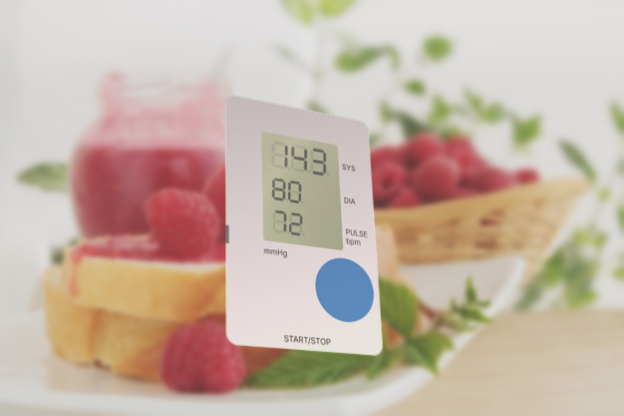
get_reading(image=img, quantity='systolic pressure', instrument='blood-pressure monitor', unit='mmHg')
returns 143 mmHg
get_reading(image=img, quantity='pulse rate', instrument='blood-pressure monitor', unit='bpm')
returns 72 bpm
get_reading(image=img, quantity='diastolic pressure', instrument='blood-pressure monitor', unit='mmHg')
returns 80 mmHg
